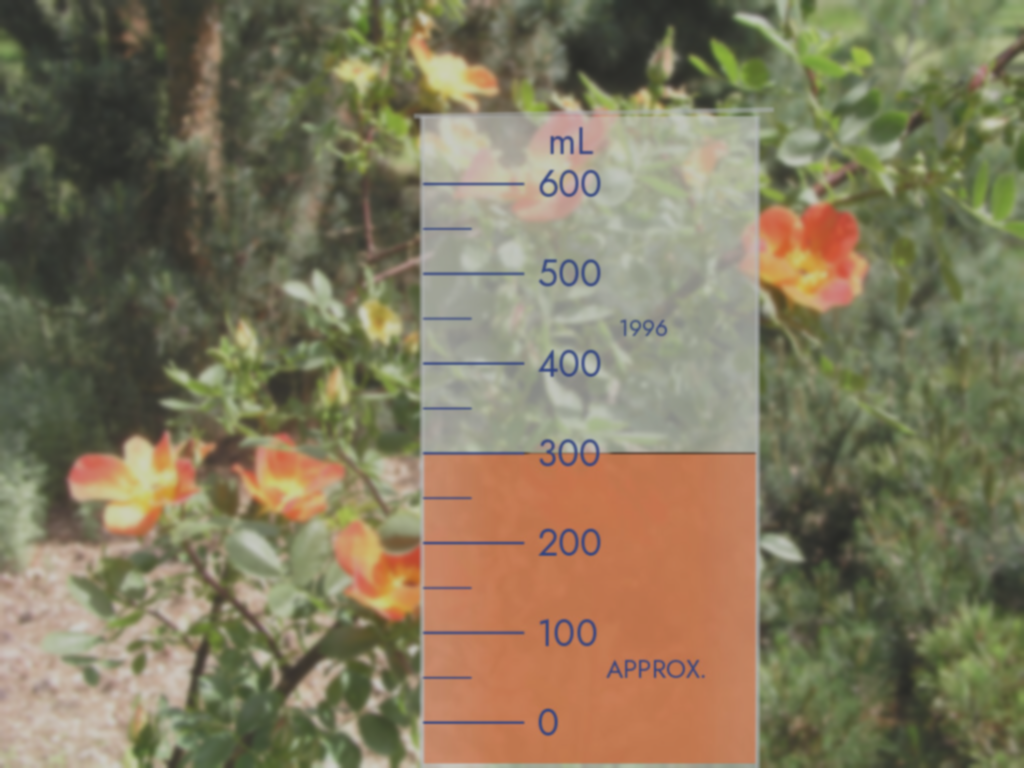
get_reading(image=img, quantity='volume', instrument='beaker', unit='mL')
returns 300 mL
